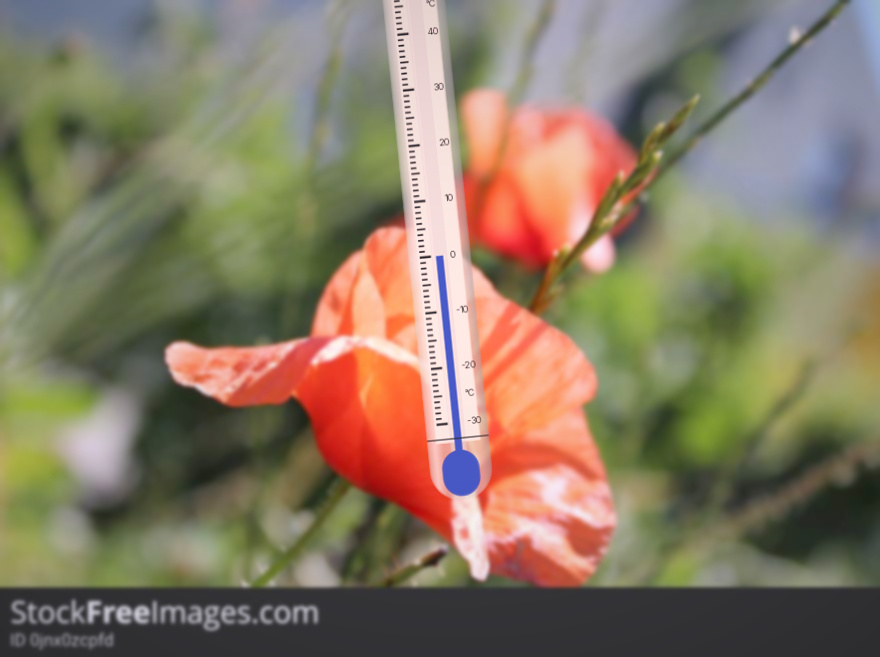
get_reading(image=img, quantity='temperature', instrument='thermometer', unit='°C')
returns 0 °C
